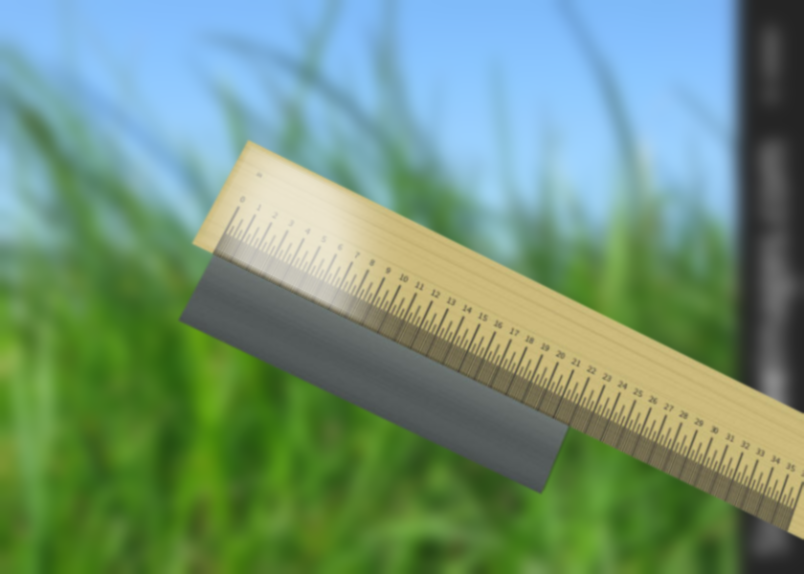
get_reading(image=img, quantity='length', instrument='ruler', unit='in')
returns 22 in
